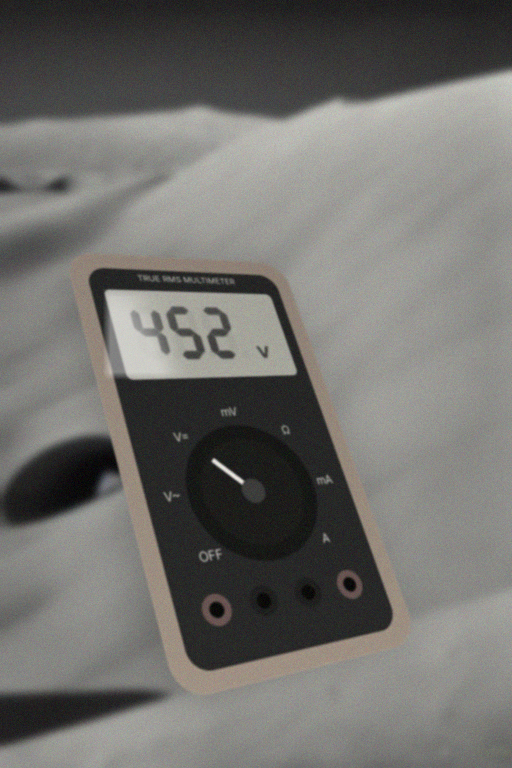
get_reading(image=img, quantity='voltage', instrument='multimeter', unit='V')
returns 452 V
